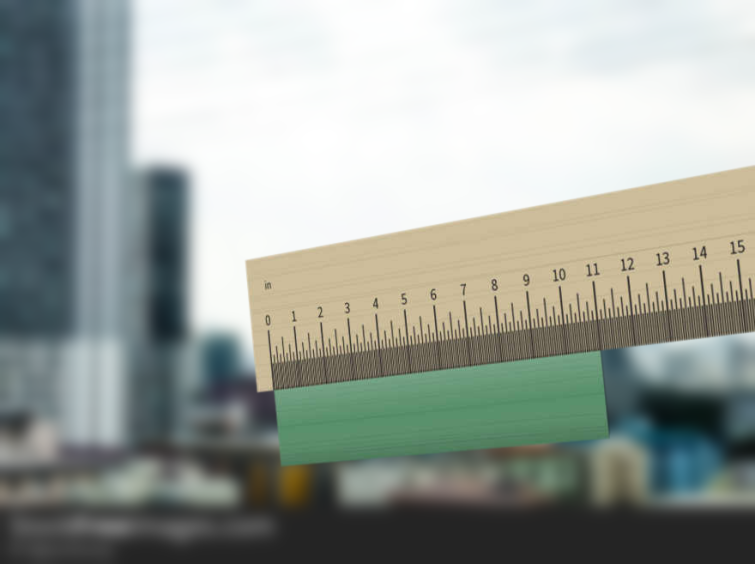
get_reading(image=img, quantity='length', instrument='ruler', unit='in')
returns 11 in
